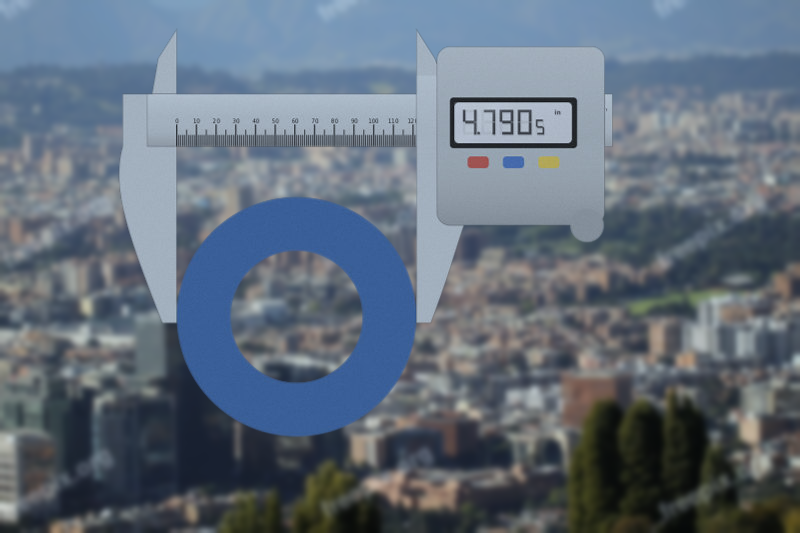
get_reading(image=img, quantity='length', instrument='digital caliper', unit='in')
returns 4.7905 in
